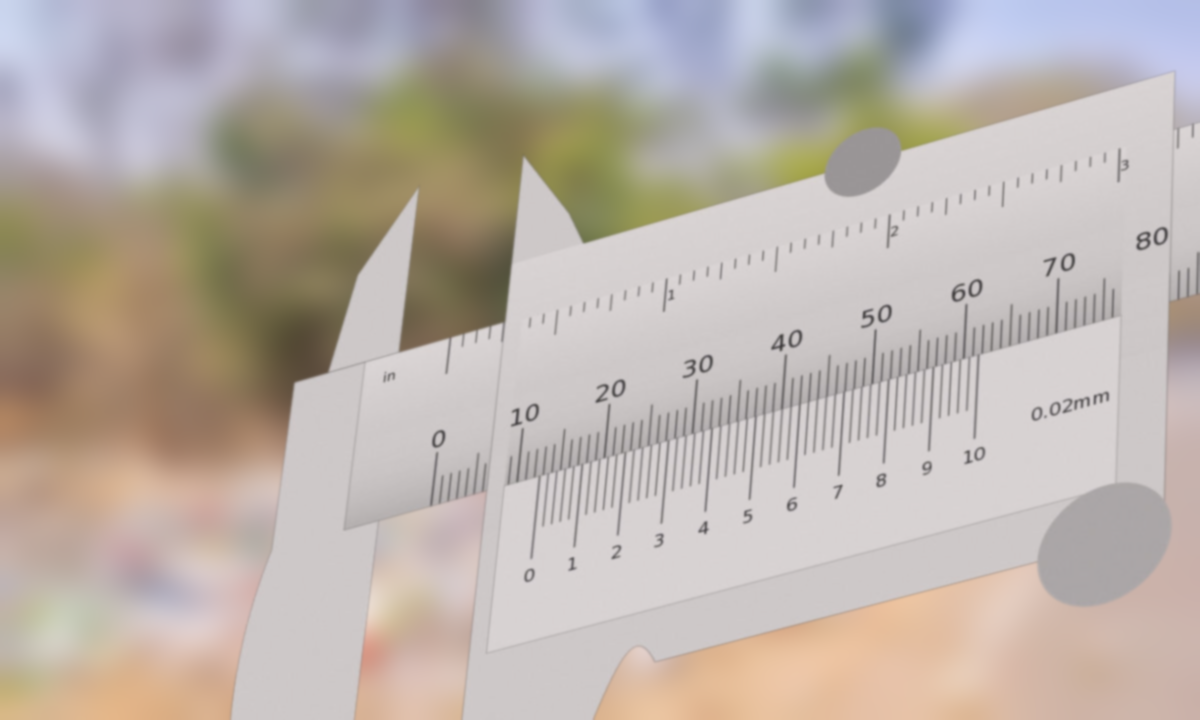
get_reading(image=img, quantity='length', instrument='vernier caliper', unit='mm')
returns 12.6 mm
